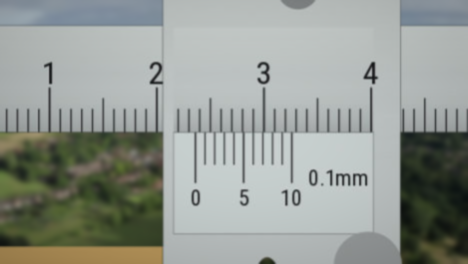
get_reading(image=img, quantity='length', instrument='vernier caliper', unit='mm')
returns 23.6 mm
